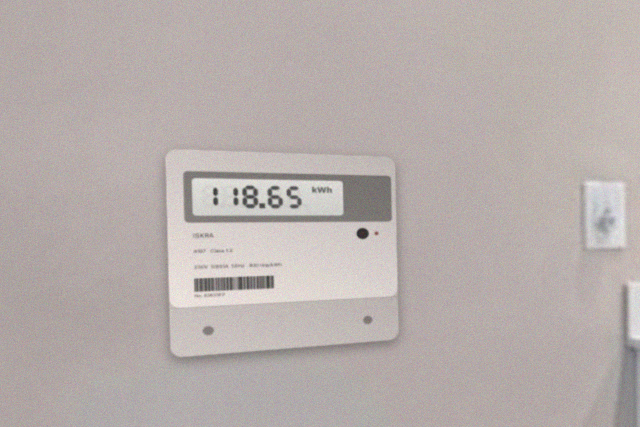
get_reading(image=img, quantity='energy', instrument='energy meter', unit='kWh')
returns 118.65 kWh
